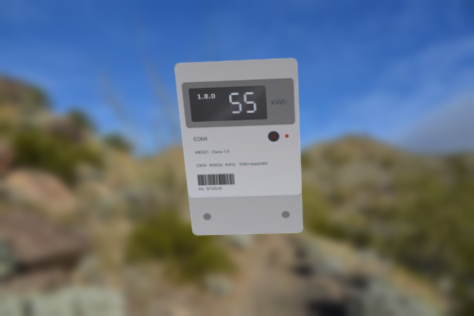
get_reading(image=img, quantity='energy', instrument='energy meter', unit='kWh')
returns 55 kWh
